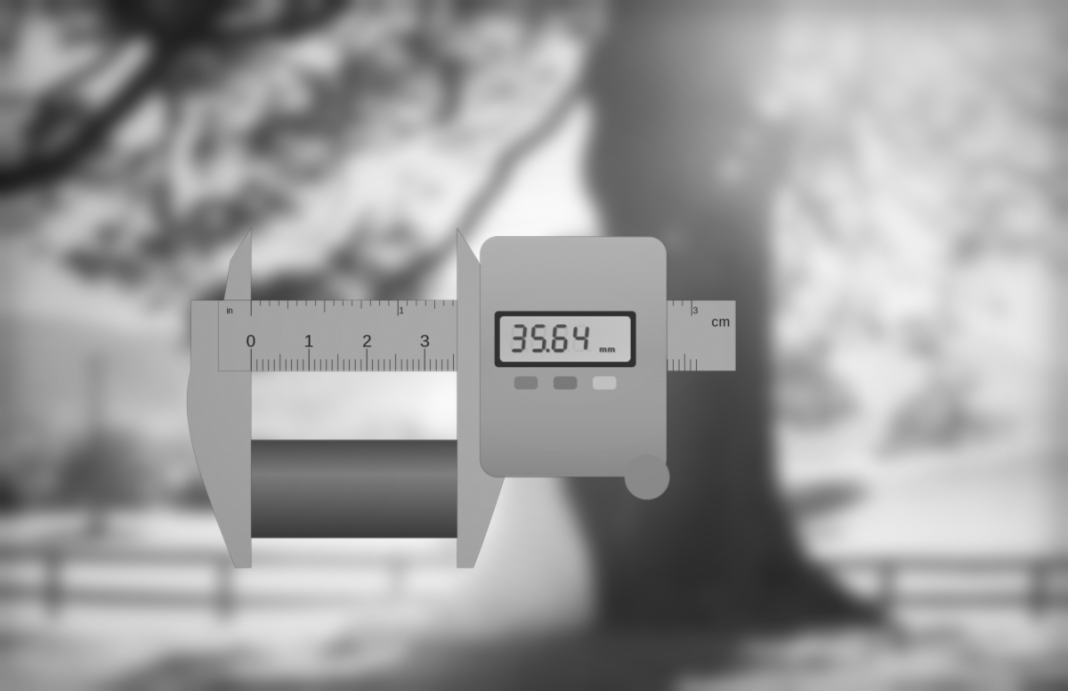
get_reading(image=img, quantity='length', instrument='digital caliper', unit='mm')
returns 35.64 mm
